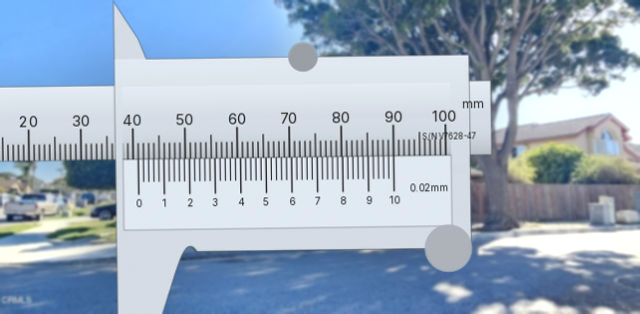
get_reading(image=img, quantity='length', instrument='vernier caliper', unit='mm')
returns 41.0 mm
